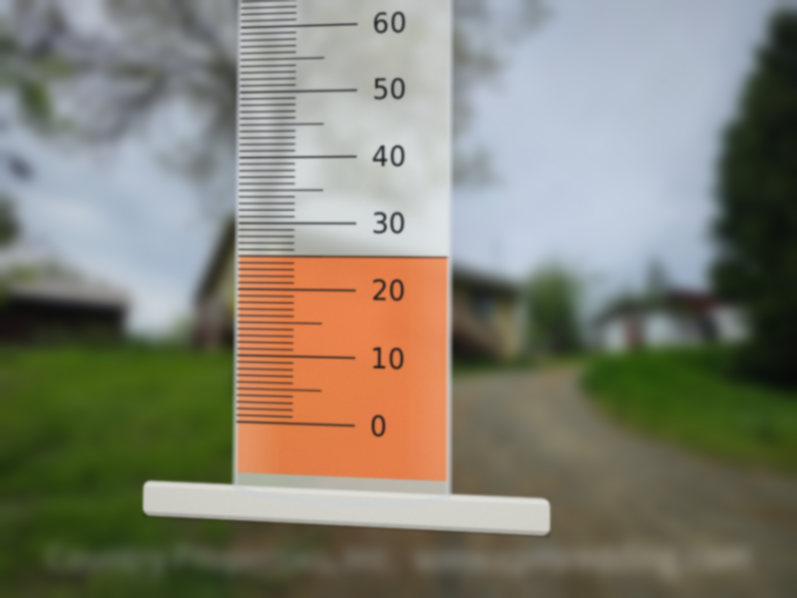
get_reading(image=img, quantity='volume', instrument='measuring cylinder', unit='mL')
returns 25 mL
